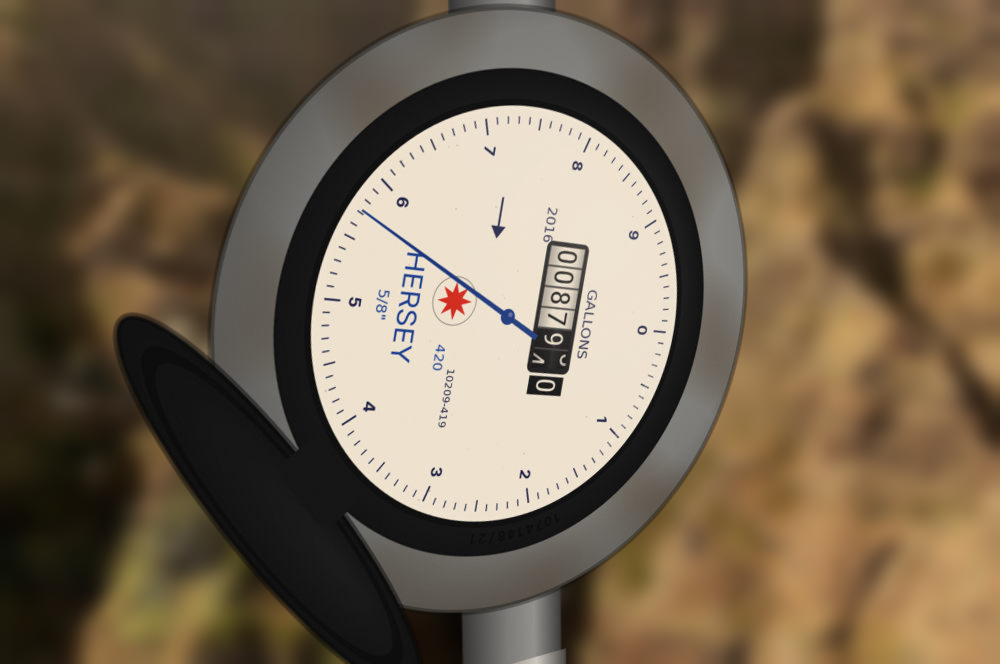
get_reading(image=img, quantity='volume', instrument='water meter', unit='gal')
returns 87935.7 gal
